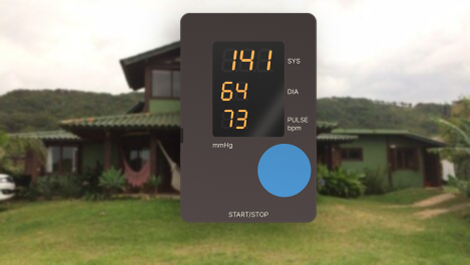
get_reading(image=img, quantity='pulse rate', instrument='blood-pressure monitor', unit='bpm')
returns 73 bpm
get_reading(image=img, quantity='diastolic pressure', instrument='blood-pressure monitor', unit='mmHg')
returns 64 mmHg
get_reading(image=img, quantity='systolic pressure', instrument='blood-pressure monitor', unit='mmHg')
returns 141 mmHg
